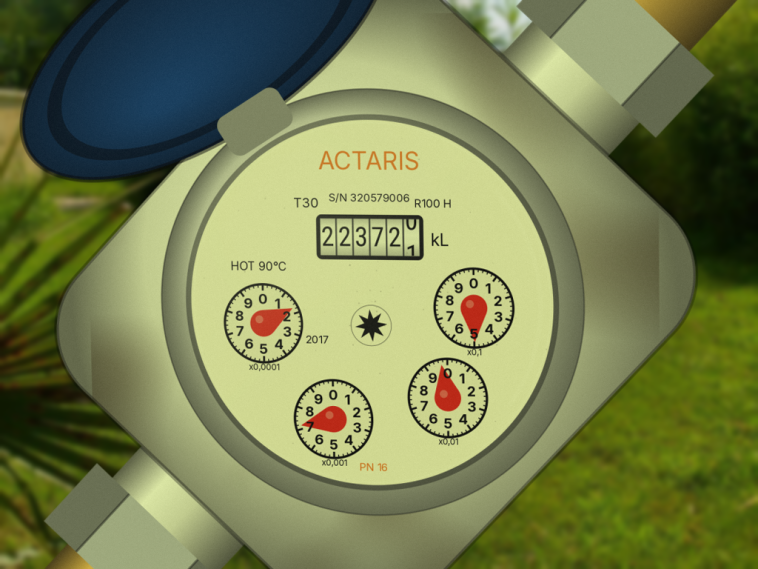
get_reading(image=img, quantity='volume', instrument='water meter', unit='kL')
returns 223720.4971 kL
